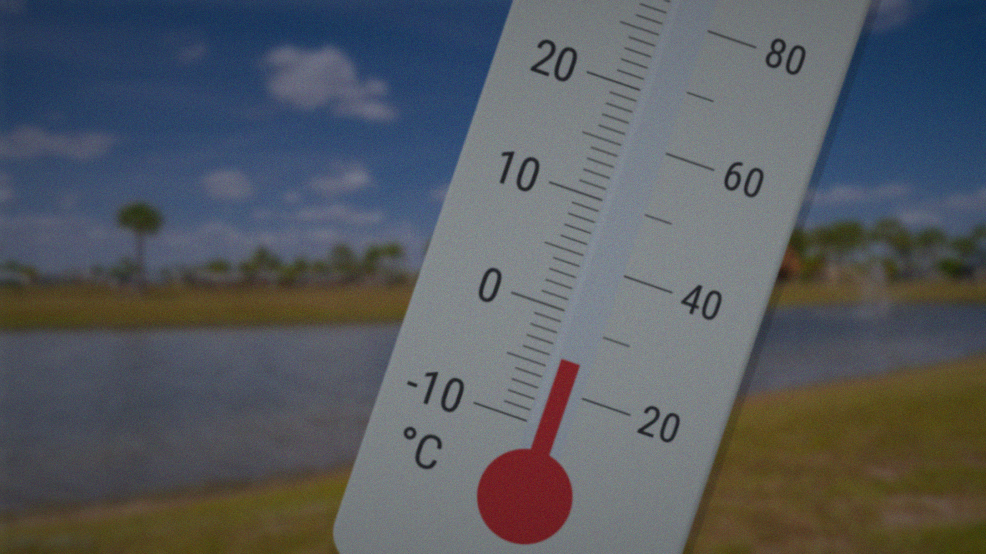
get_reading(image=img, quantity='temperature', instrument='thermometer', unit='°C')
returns -4 °C
